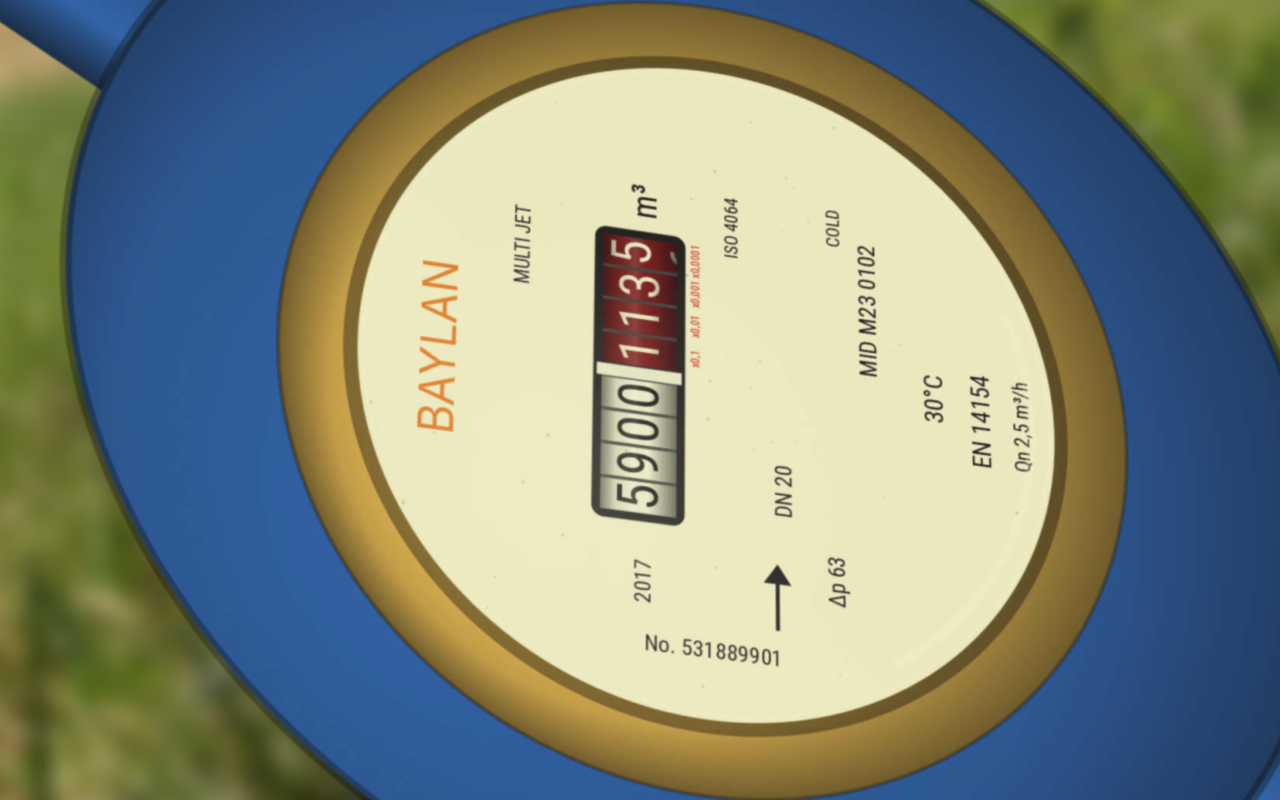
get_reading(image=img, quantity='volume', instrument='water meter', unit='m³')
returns 5900.1135 m³
